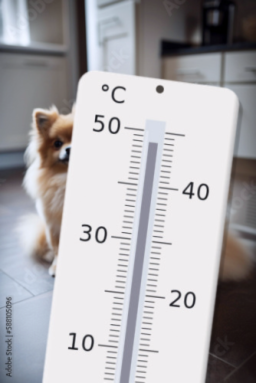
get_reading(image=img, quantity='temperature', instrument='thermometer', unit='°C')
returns 48 °C
